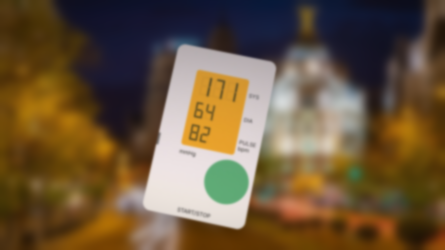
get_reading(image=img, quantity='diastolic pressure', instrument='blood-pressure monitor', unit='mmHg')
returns 64 mmHg
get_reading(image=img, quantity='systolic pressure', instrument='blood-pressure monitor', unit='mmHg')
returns 171 mmHg
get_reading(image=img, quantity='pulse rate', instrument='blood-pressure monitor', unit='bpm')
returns 82 bpm
